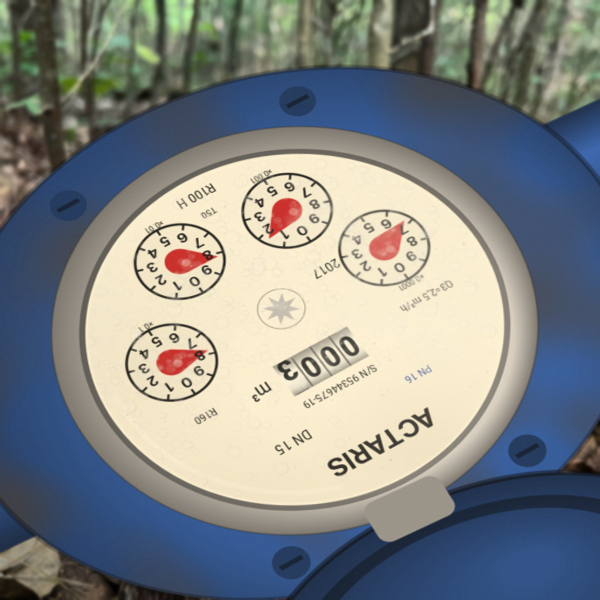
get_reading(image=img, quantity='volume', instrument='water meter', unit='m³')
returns 2.7816 m³
